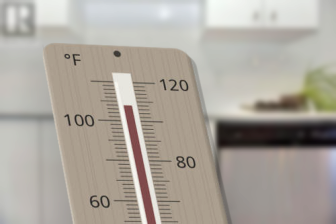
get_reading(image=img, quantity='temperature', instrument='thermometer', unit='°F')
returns 108 °F
